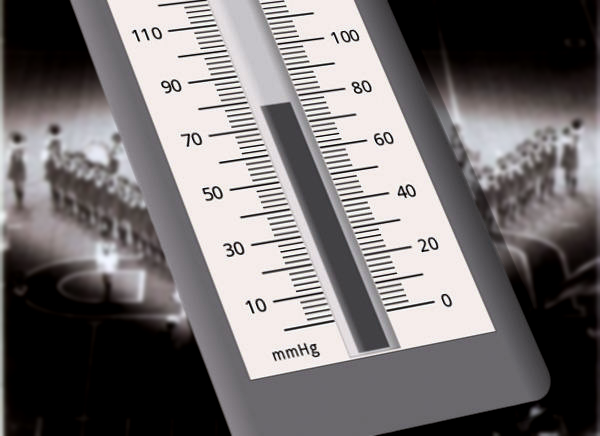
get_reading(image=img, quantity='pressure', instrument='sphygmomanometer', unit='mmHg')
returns 78 mmHg
